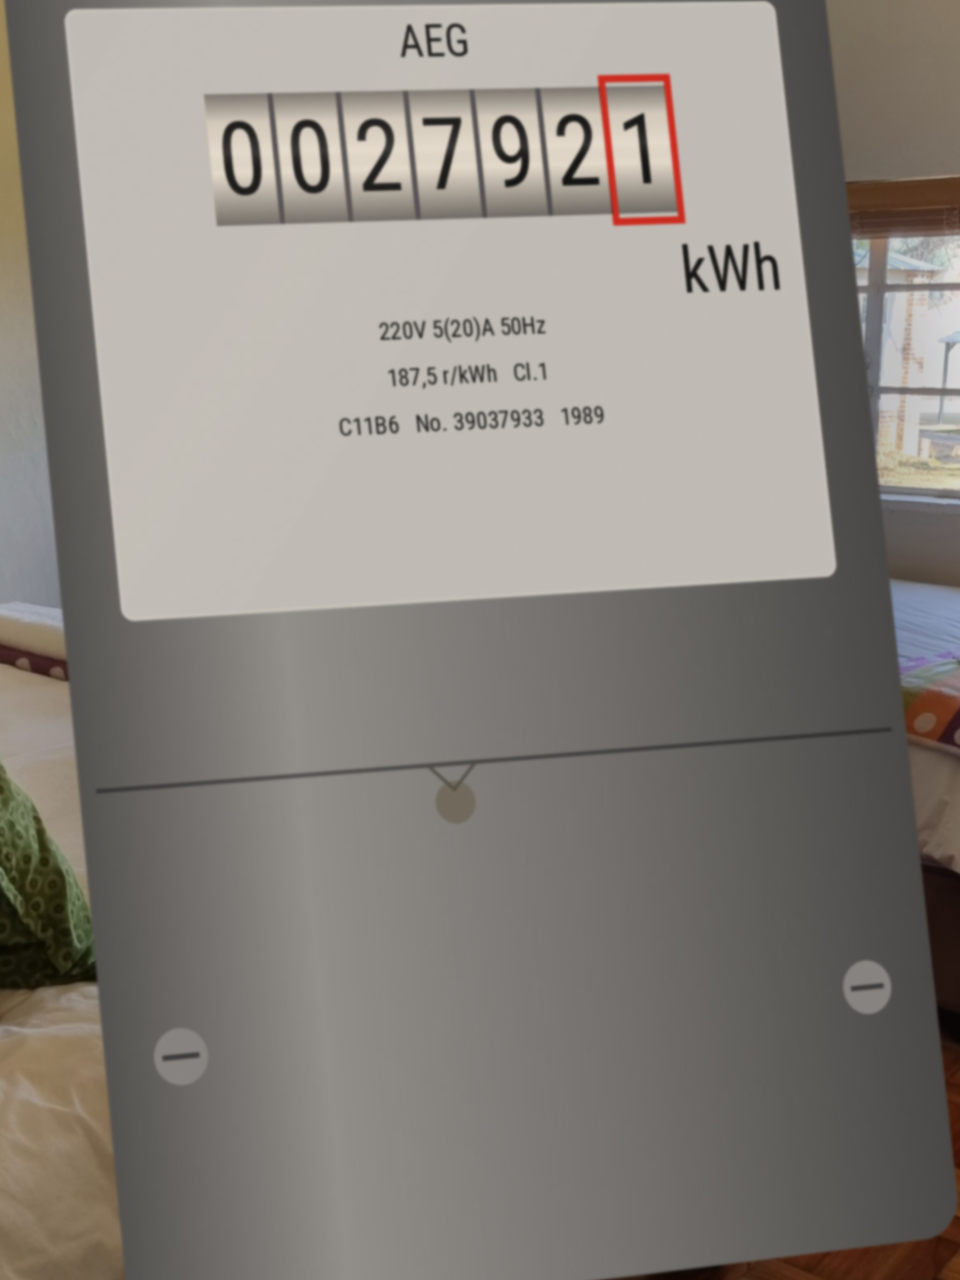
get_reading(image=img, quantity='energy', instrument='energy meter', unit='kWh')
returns 2792.1 kWh
